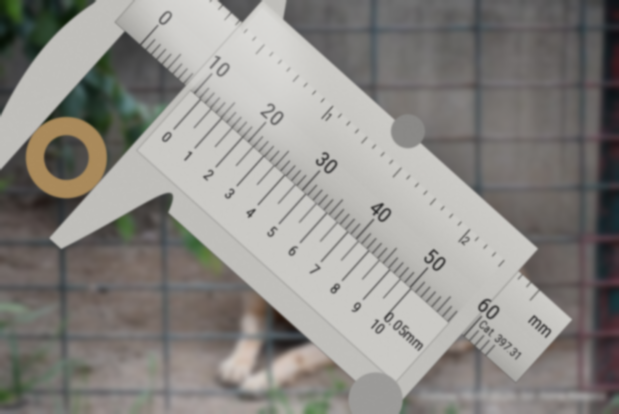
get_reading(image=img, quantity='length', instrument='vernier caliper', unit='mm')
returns 11.2 mm
